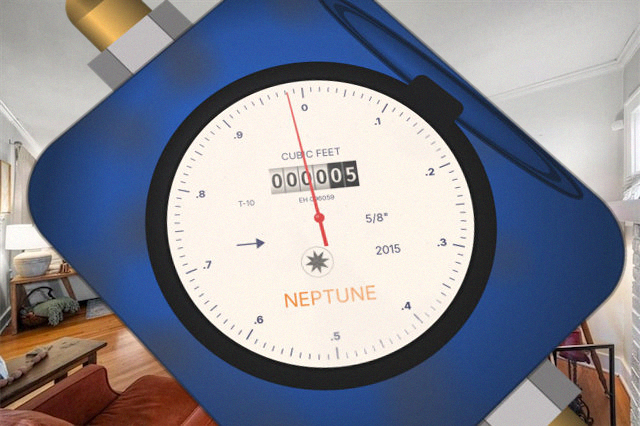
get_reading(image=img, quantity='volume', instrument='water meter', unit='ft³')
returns 4.98 ft³
